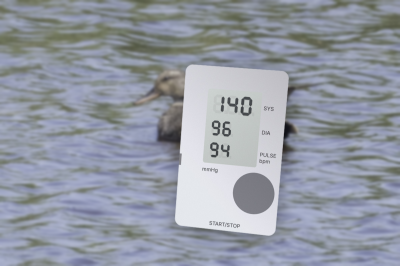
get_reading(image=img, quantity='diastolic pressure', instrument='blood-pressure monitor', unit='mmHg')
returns 96 mmHg
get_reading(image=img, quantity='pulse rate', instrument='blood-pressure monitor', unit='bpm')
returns 94 bpm
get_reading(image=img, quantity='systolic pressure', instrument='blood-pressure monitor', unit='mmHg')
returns 140 mmHg
